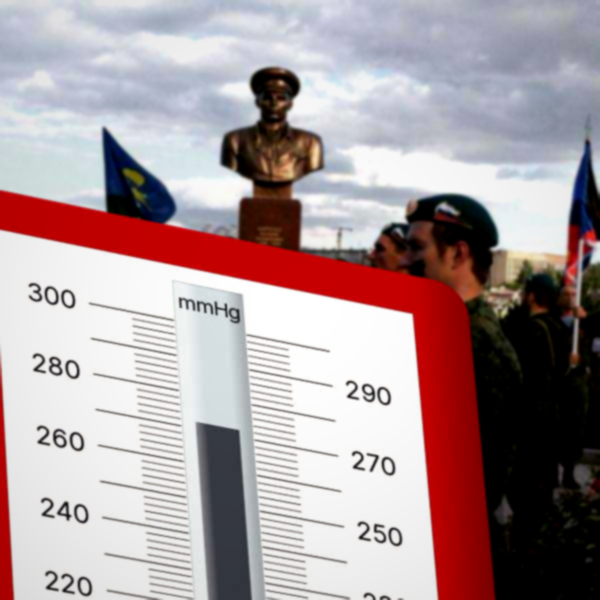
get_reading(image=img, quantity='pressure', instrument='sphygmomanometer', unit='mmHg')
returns 272 mmHg
